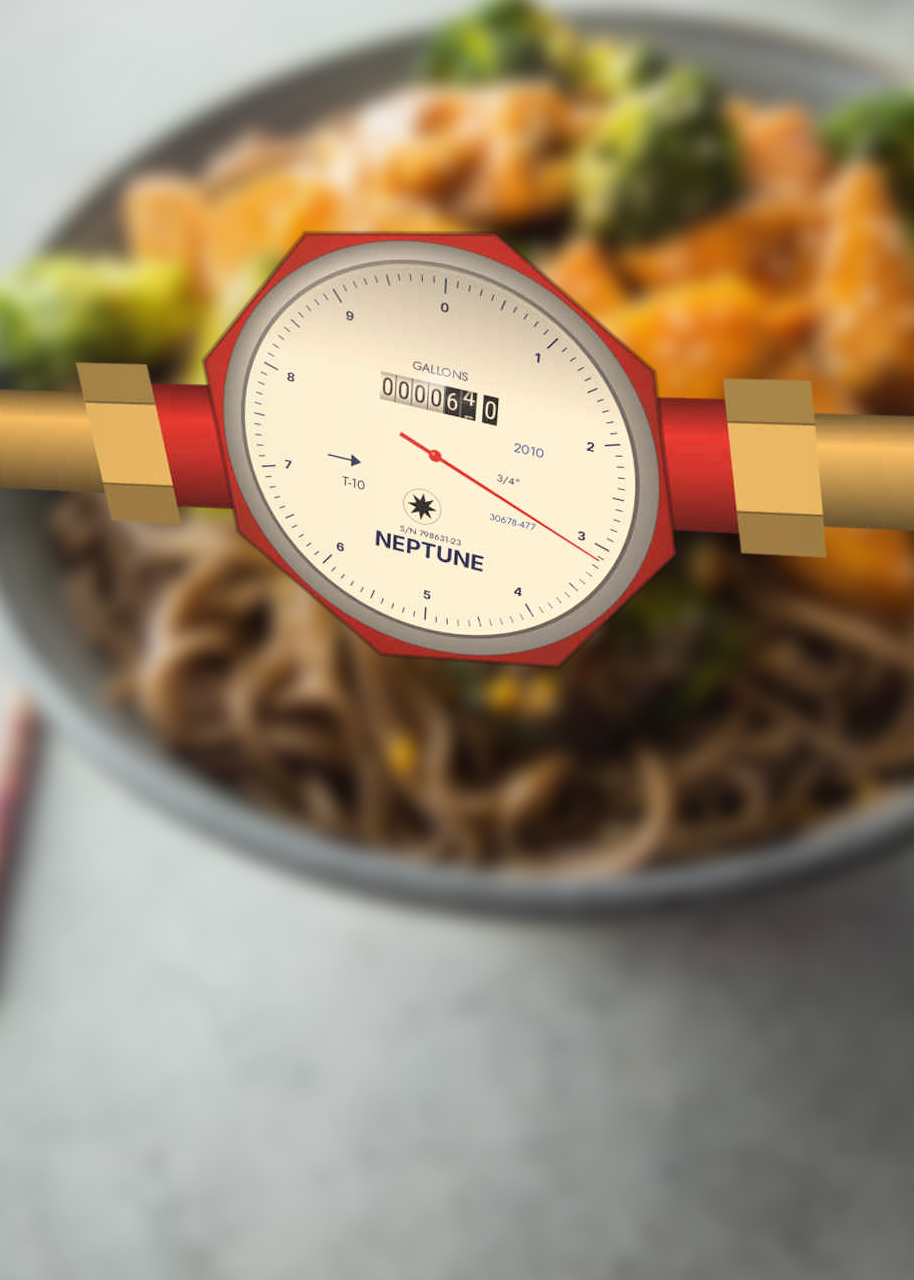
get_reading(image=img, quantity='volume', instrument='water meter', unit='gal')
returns 643.1 gal
